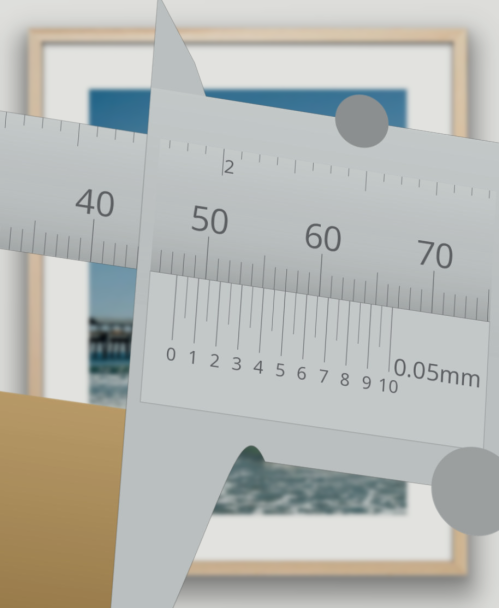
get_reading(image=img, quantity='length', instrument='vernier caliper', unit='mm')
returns 47.5 mm
